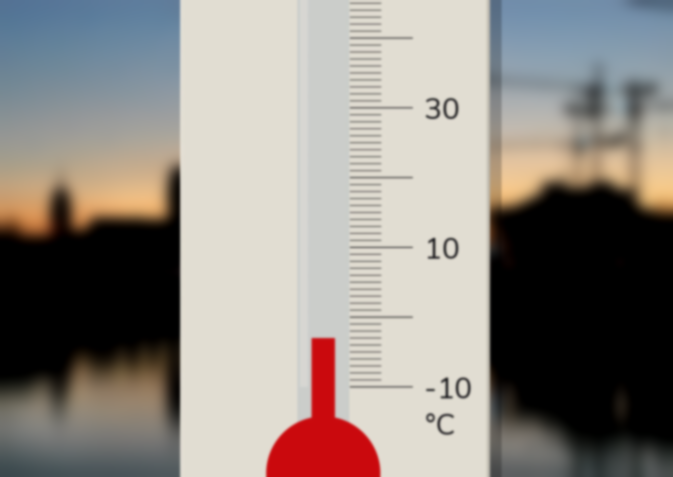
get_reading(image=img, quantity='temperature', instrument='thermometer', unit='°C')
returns -3 °C
